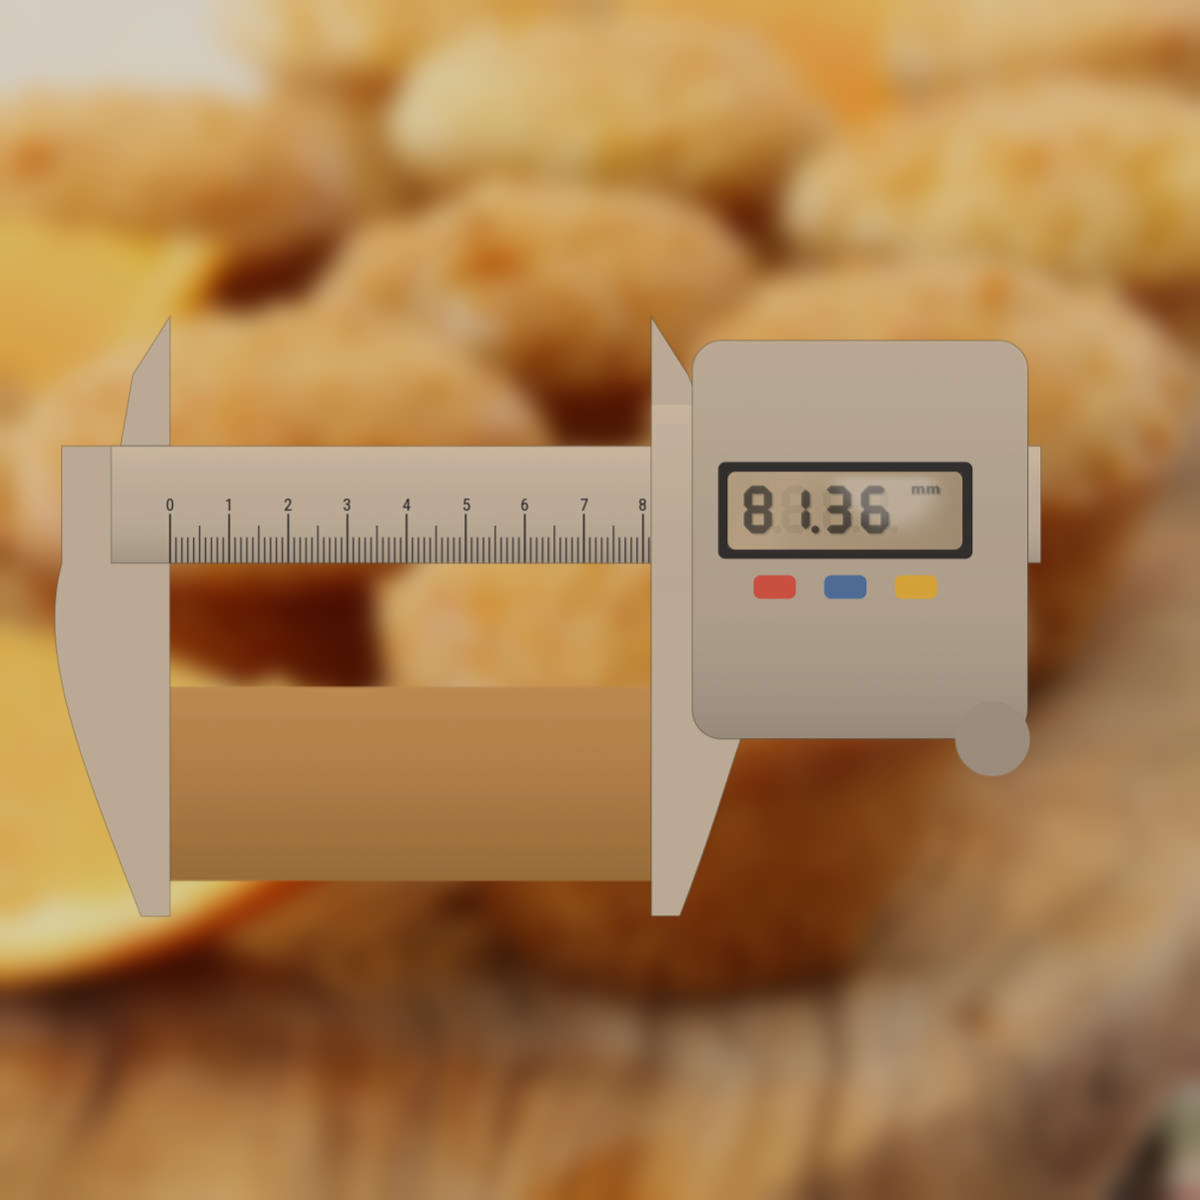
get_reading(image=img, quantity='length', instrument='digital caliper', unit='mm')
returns 81.36 mm
